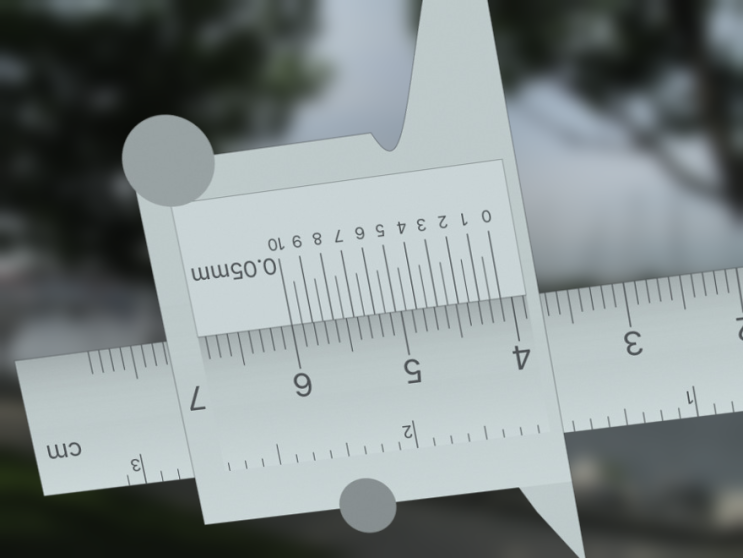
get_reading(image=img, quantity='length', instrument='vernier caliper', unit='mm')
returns 41.0 mm
